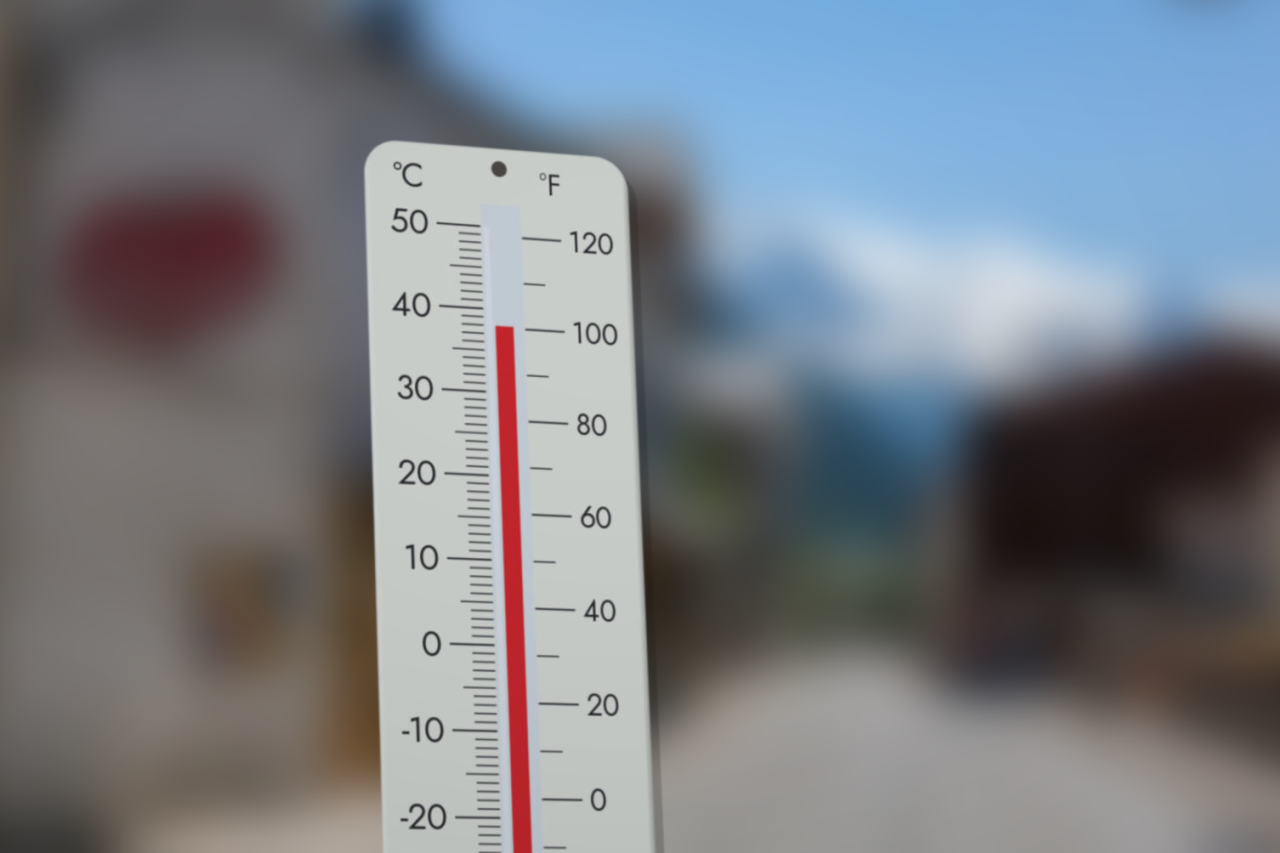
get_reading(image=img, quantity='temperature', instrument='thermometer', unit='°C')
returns 38 °C
